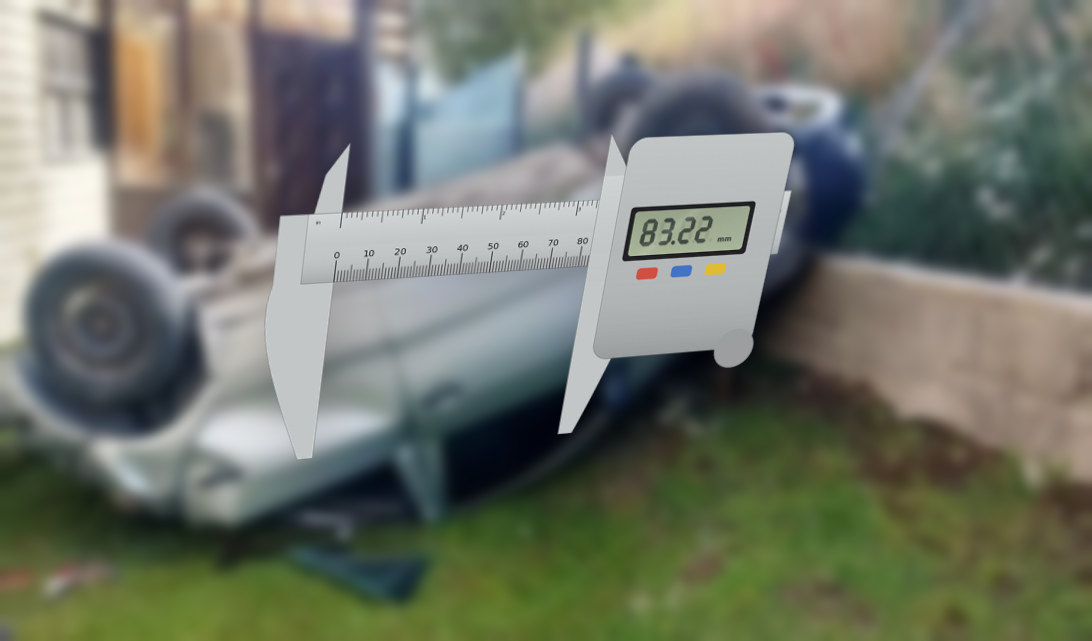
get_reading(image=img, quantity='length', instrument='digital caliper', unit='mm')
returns 83.22 mm
